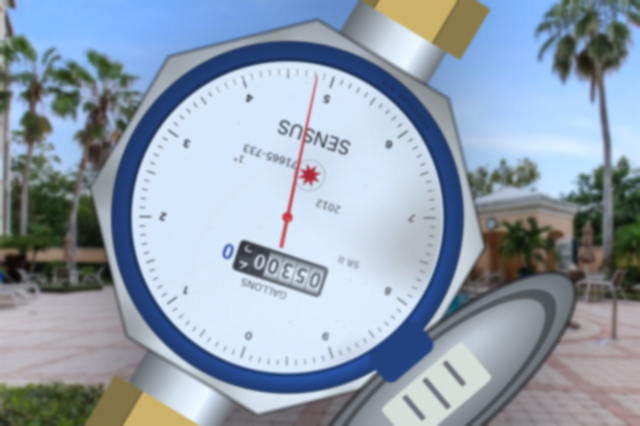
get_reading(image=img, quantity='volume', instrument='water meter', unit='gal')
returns 530024.8 gal
